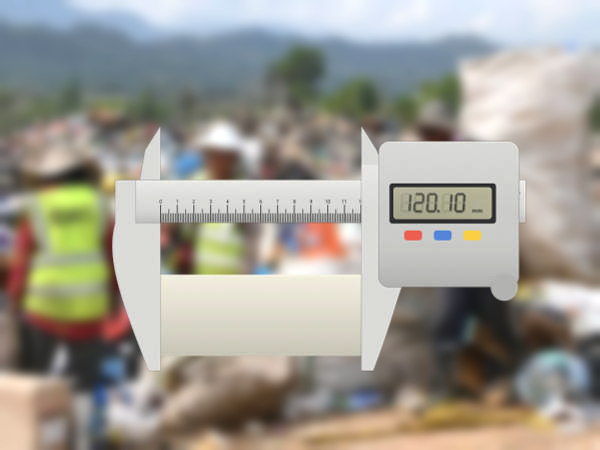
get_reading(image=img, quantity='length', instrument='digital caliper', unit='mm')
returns 120.10 mm
